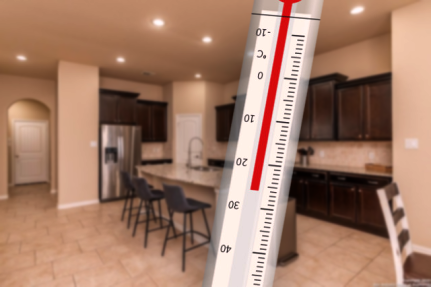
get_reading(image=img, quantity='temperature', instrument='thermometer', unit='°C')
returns 26 °C
